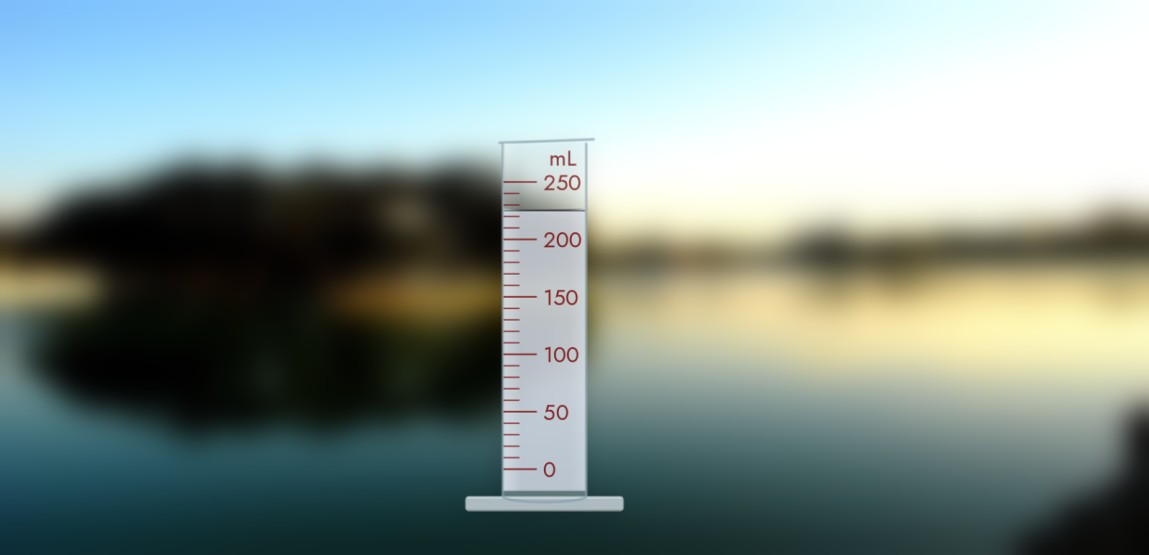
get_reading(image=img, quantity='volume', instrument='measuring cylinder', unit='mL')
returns 225 mL
